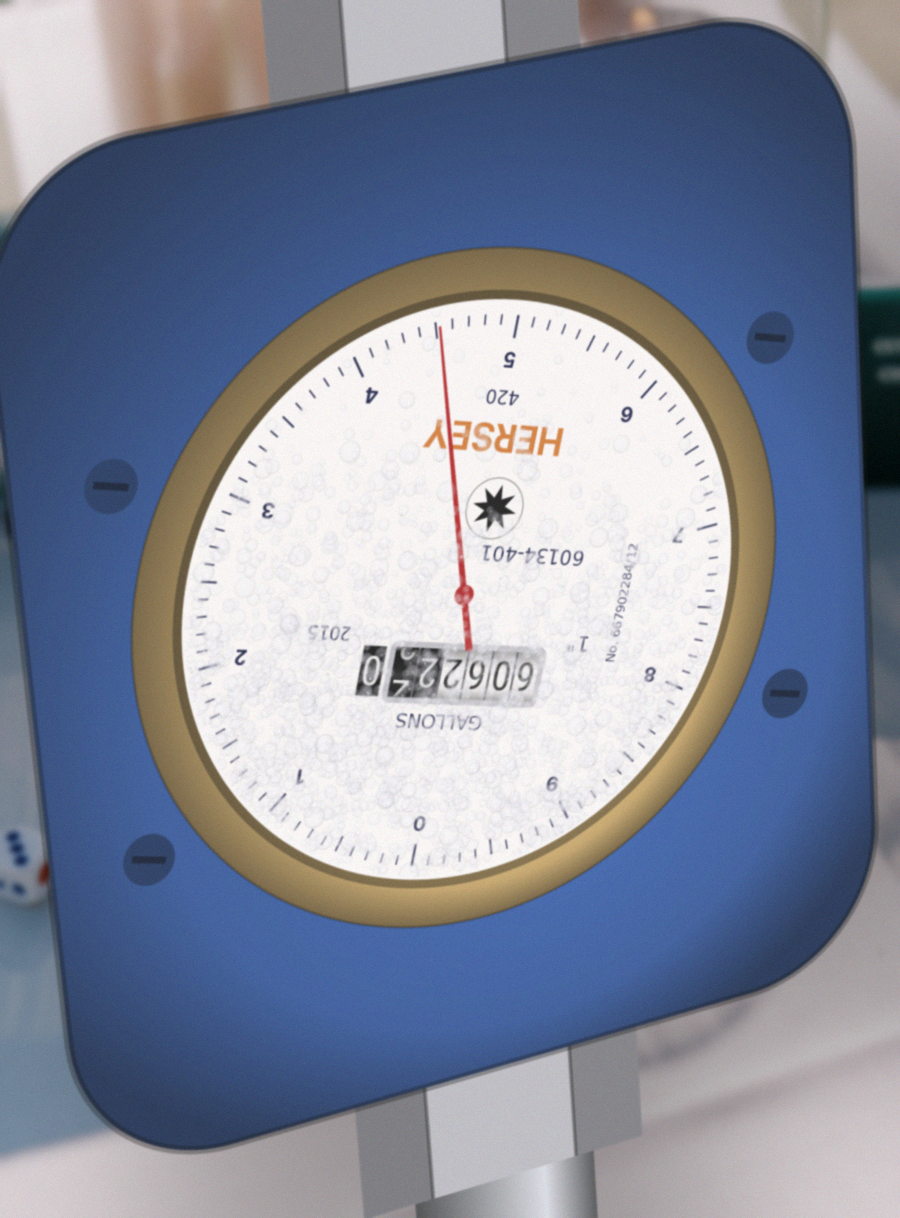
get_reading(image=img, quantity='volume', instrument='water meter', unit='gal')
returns 6062224.5 gal
